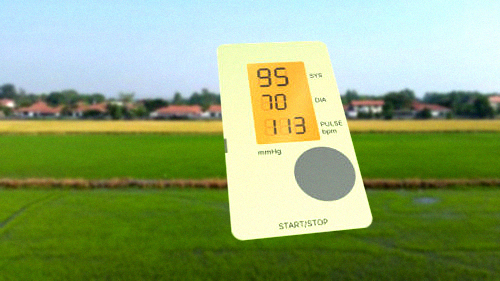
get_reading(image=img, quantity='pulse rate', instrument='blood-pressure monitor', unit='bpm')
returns 113 bpm
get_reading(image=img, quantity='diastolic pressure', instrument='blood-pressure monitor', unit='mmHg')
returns 70 mmHg
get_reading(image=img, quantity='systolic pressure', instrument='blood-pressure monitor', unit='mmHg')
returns 95 mmHg
